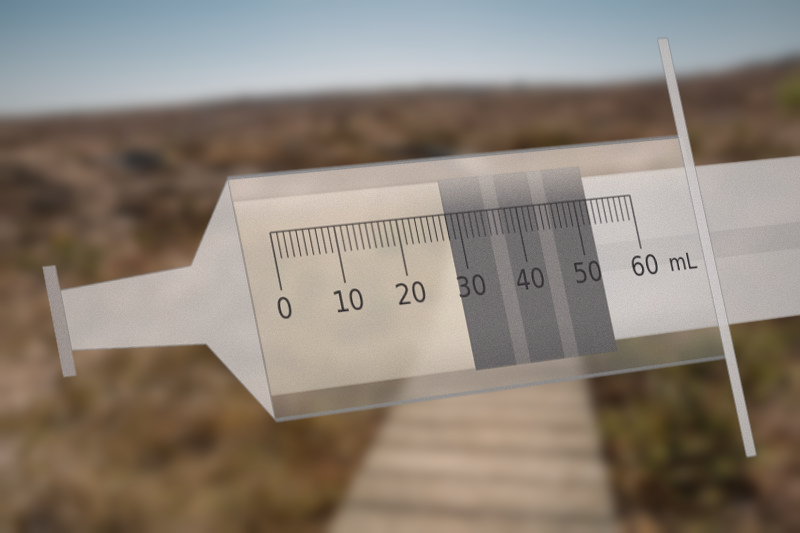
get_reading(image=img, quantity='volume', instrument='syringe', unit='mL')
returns 28 mL
